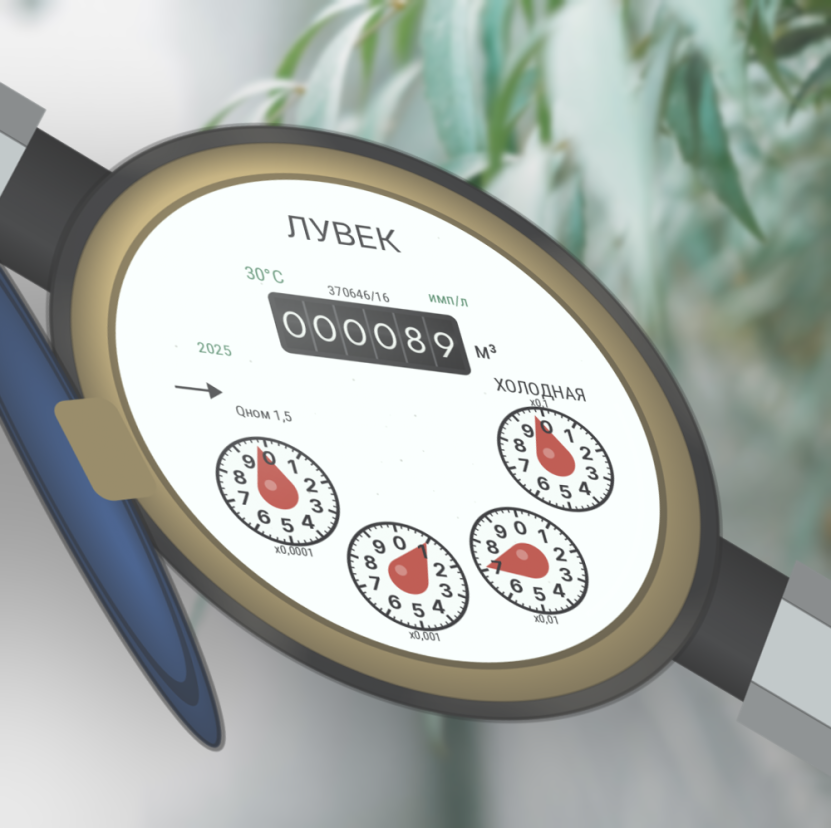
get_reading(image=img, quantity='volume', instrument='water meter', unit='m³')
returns 88.9709 m³
